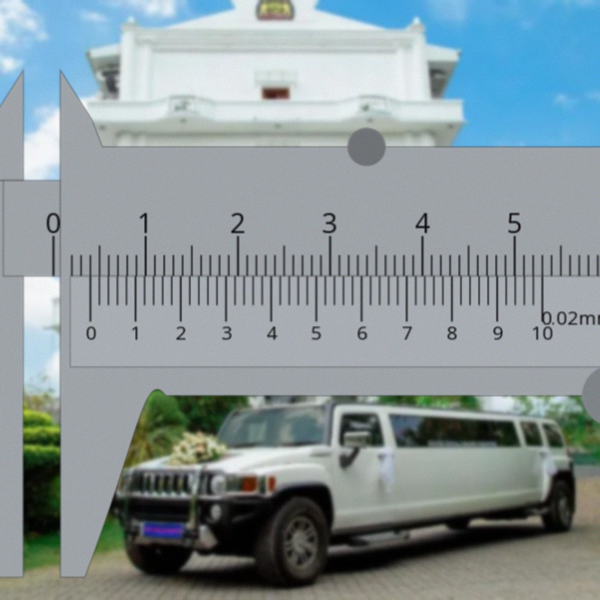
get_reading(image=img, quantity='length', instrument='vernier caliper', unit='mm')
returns 4.0 mm
